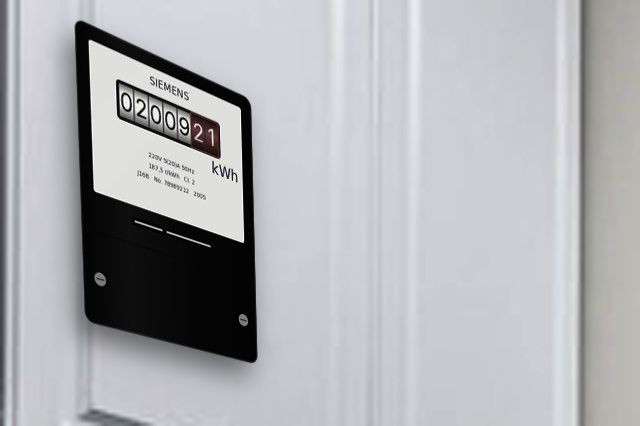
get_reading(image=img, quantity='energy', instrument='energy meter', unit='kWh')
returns 2009.21 kWh
